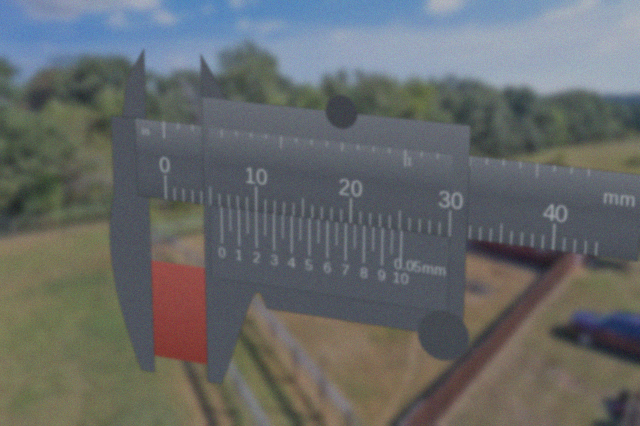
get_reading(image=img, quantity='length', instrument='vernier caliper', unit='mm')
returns 6.2 mm
